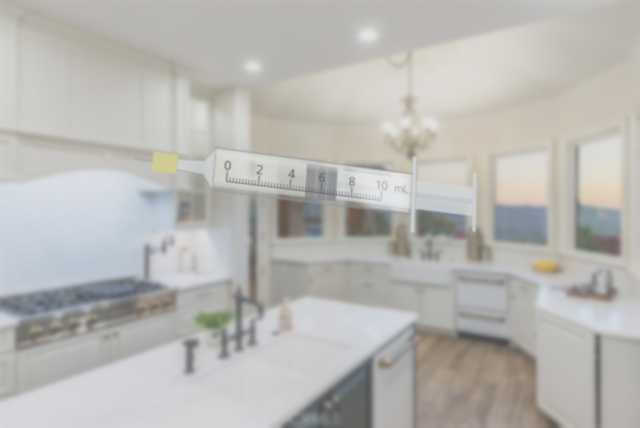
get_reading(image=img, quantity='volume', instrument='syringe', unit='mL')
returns 5 mL
